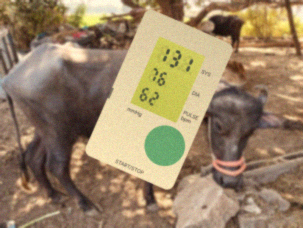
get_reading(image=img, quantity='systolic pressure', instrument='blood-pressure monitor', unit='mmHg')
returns 131 mmHg
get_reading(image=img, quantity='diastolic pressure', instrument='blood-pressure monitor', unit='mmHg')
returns 76 mmHg
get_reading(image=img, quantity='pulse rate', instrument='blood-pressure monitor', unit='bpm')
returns 62 bpm
